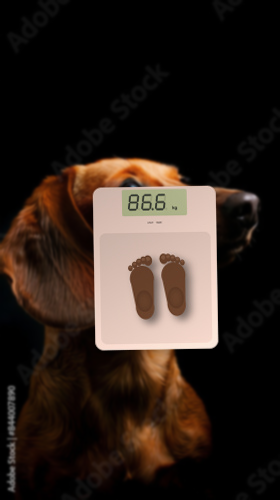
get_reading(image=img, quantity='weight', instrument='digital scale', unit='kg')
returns 86.6 kg
